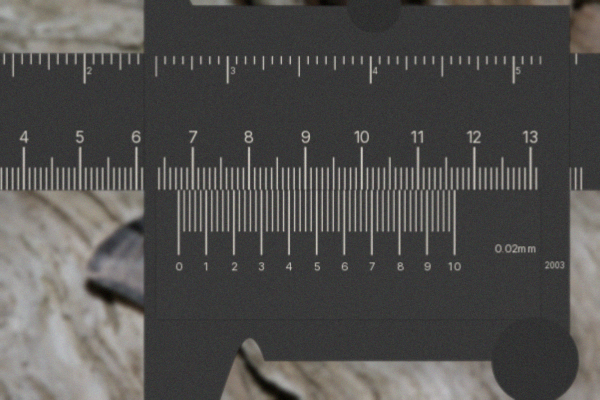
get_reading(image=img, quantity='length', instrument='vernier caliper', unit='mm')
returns 67.5 mm
